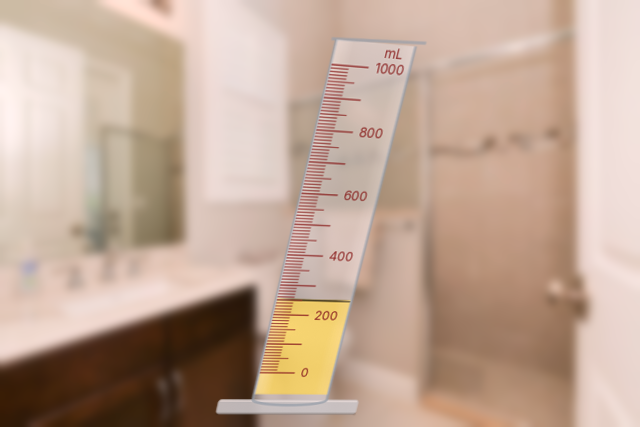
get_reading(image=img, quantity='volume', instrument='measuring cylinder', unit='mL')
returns 250 mL
